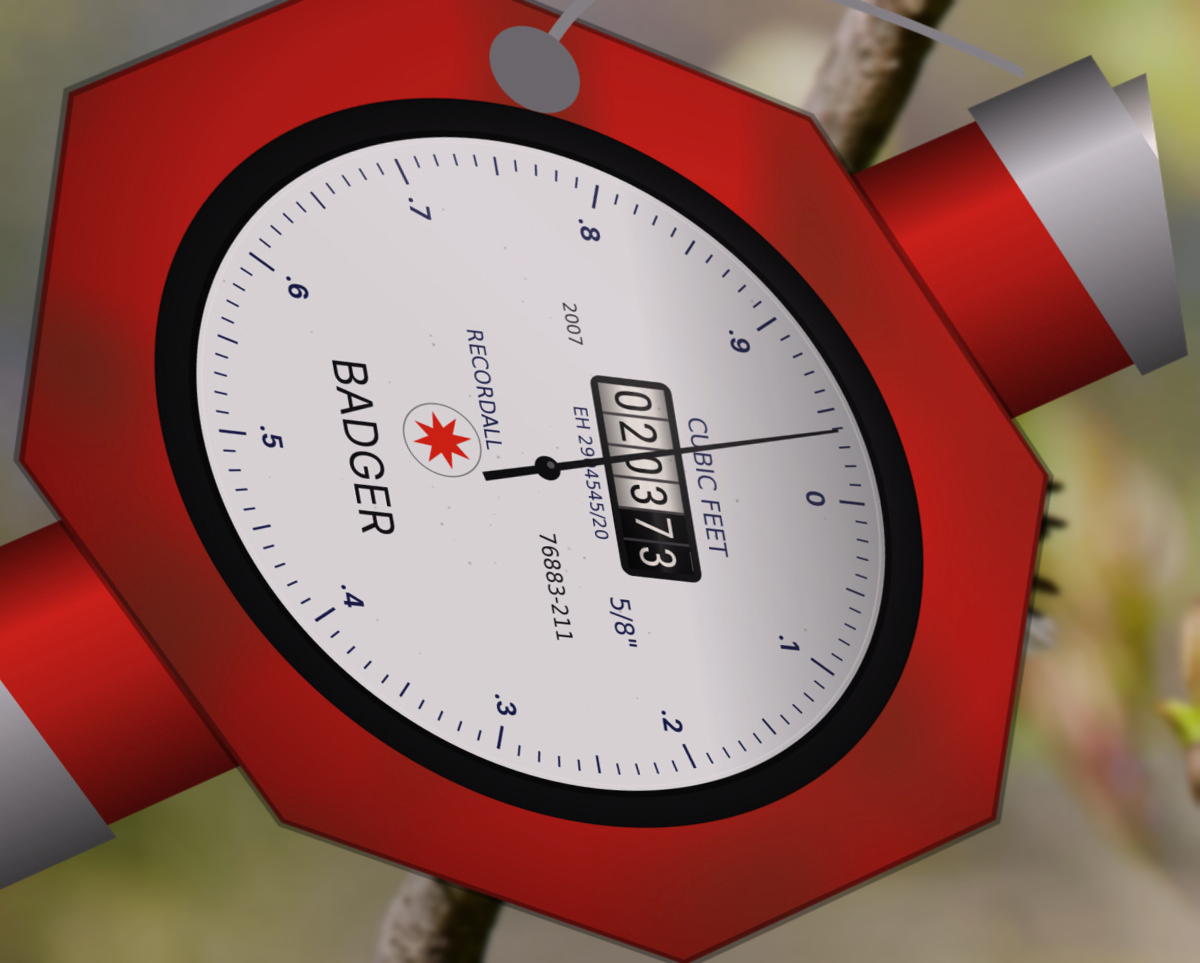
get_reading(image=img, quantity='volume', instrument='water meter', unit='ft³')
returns 20372.96 ft³
